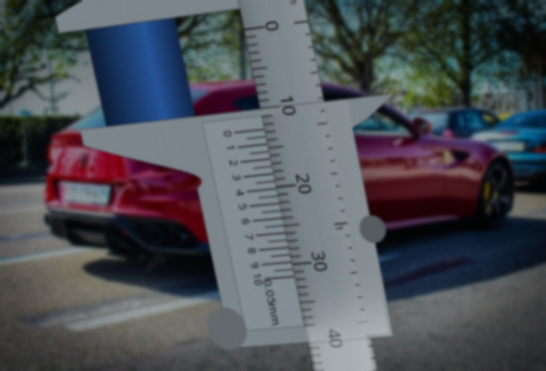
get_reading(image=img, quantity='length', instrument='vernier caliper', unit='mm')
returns 12.6 mm
